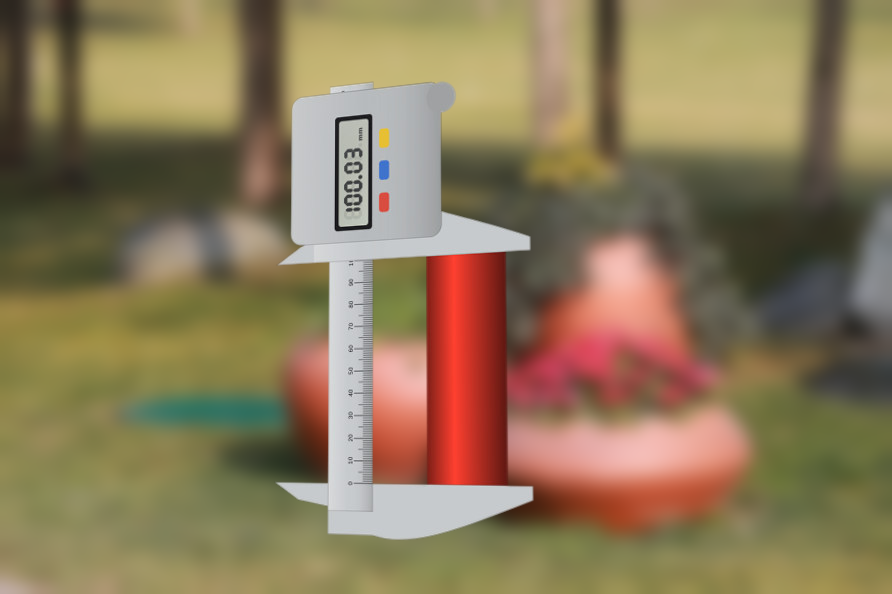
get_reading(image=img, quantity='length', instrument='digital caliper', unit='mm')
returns 100.03 mm
